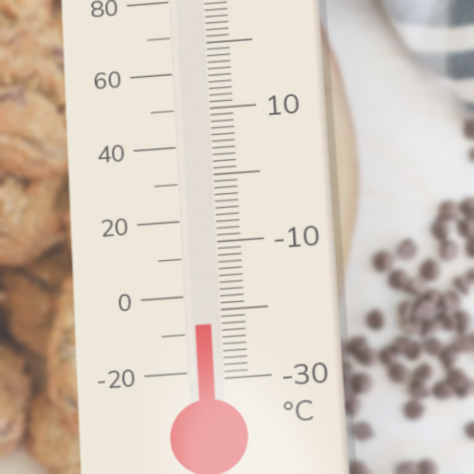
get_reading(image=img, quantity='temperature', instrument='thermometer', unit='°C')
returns -22 °C
